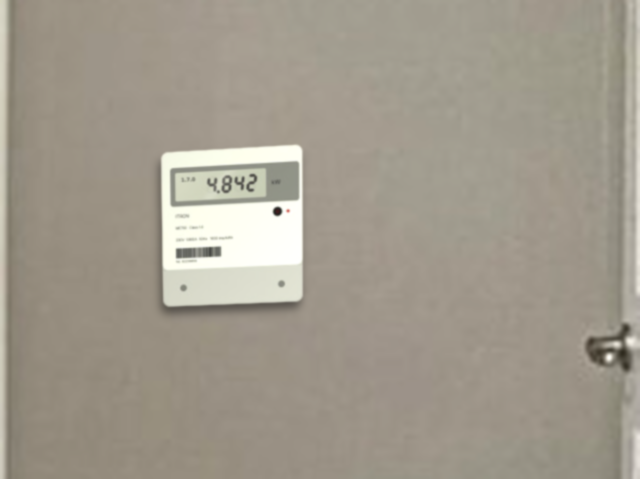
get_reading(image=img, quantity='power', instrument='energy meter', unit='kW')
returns 4.842 kW
